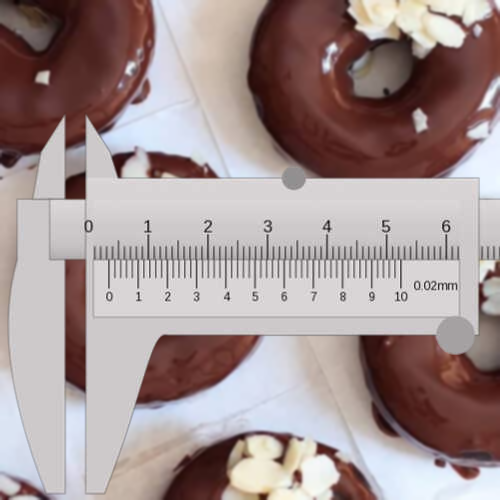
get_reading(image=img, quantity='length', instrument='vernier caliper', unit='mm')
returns 3.4 mm
